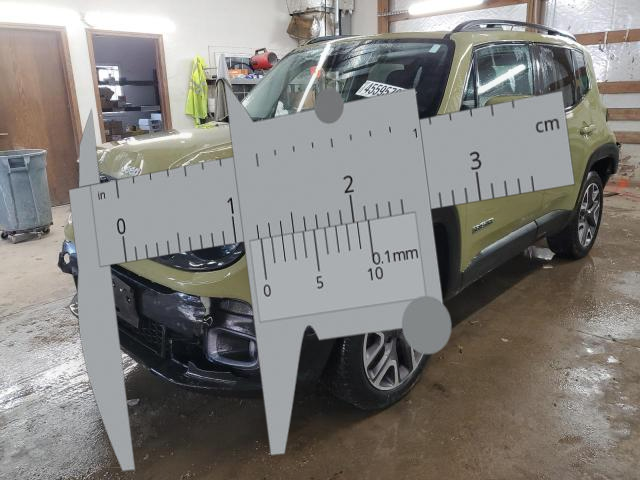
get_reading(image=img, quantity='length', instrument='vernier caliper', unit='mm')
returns 12.2 mm
